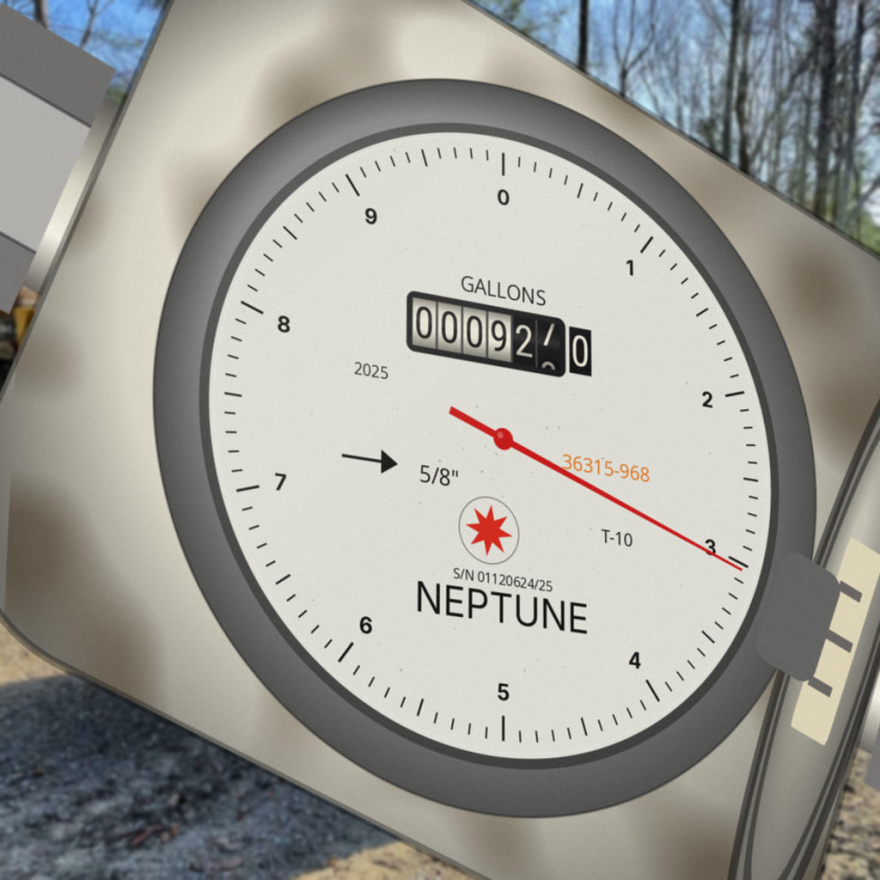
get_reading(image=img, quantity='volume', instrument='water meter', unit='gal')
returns 9273.0 gal
